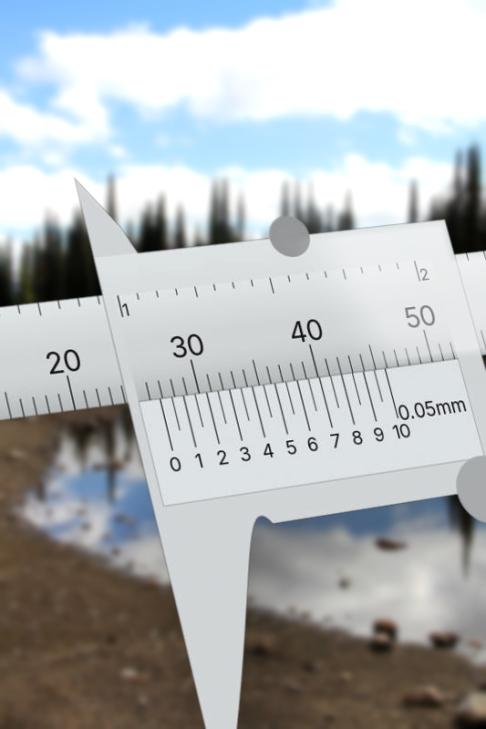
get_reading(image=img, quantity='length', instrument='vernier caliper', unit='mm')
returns 26.8 mm
